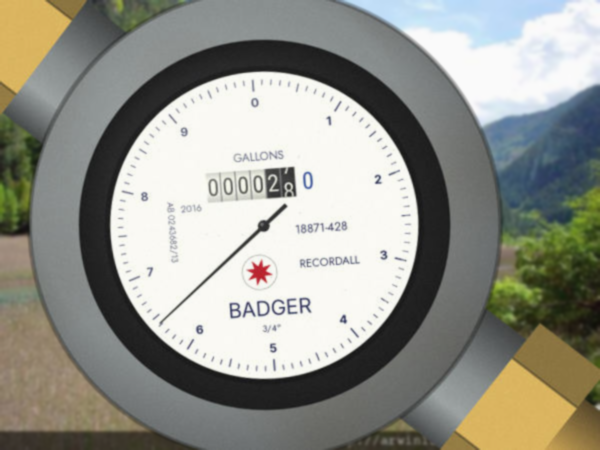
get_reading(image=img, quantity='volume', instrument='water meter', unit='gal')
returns 276.4 gal
